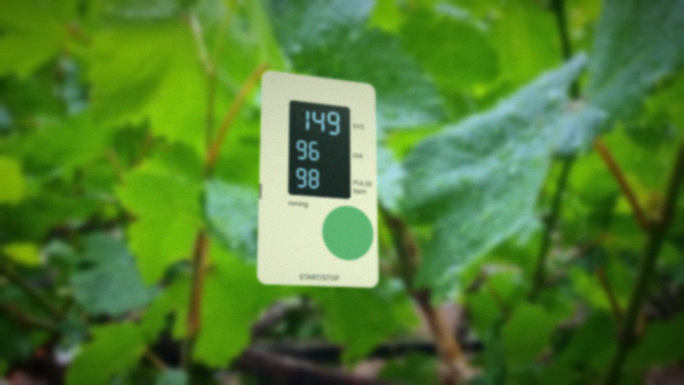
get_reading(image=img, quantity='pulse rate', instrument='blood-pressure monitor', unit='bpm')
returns 98 bpm
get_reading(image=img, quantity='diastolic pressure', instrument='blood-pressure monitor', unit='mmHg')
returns 96 mmHg
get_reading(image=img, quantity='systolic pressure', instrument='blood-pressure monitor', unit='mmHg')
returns 149 mmHg
